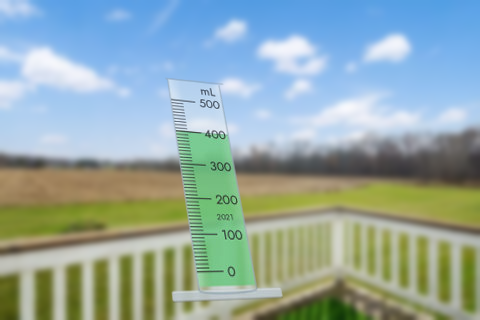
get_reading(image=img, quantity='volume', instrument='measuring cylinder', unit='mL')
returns 400 mL
